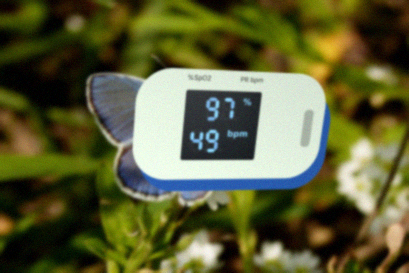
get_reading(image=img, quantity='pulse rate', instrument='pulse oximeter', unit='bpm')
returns 49 bpm
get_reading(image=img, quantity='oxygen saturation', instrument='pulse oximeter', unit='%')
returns 97 %
